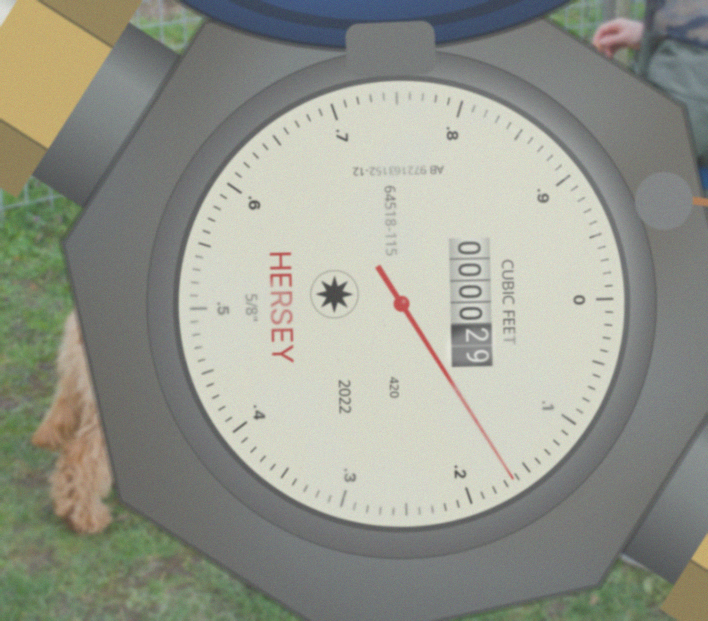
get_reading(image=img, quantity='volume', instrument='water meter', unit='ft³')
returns 29.16 ft³
